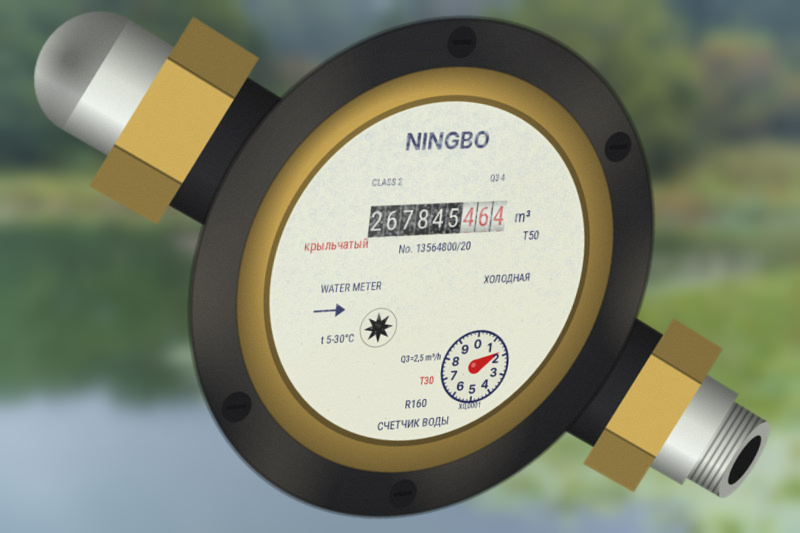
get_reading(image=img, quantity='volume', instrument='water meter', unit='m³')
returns 267845.4641 m³
